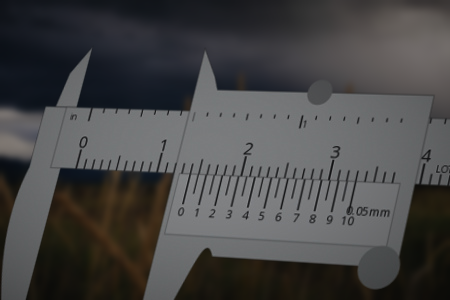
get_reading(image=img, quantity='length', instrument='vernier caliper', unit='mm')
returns 14.0 mm
